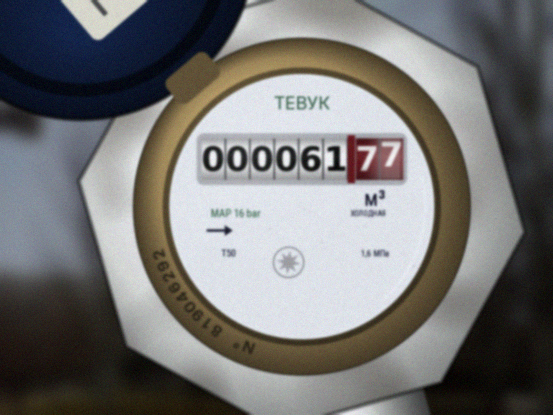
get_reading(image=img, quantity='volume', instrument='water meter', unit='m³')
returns 61.77 m³
